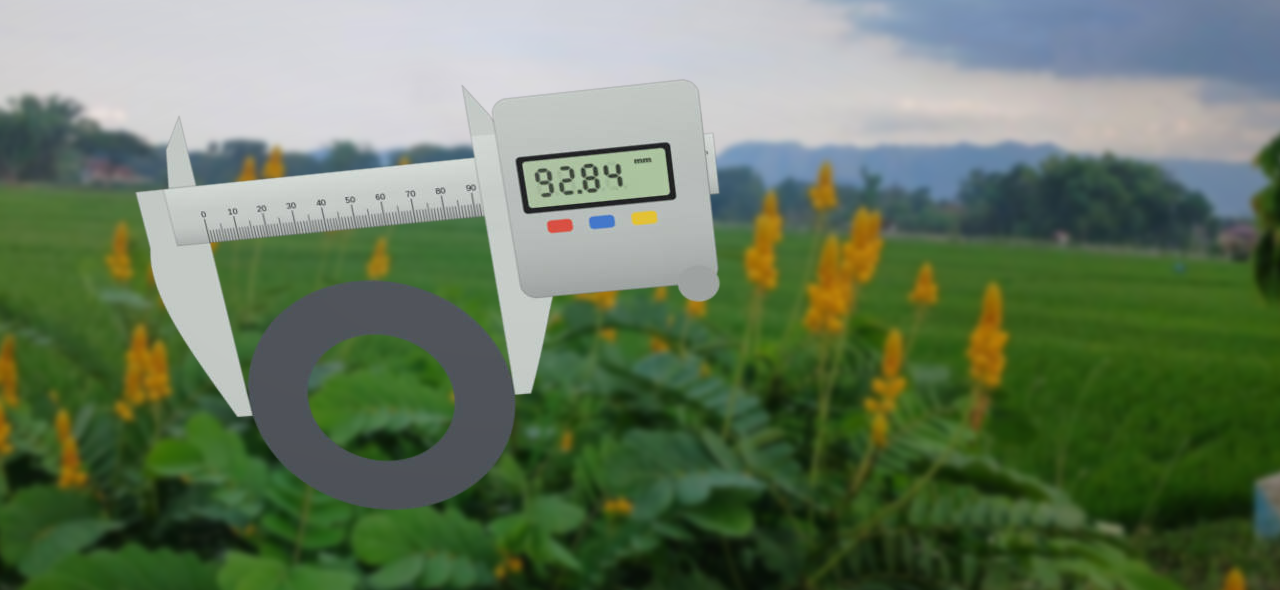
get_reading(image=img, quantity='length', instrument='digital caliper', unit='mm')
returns 92.84 mm
